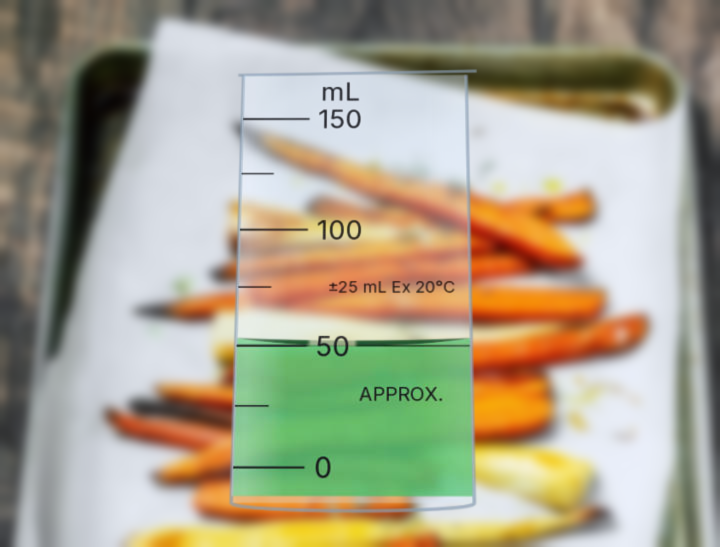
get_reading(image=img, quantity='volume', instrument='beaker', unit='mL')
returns 50 mL
